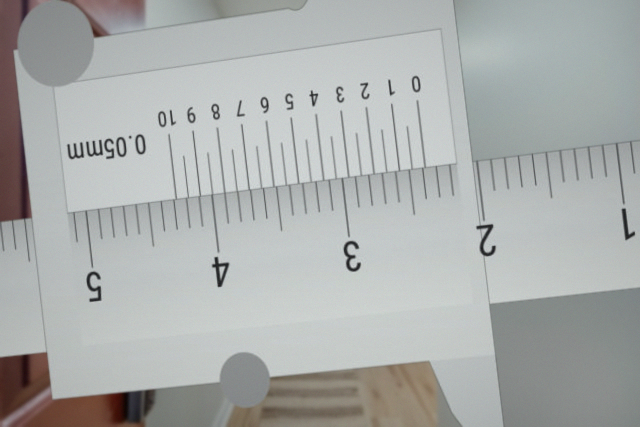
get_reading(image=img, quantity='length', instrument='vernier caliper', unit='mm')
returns 23.8 mm
